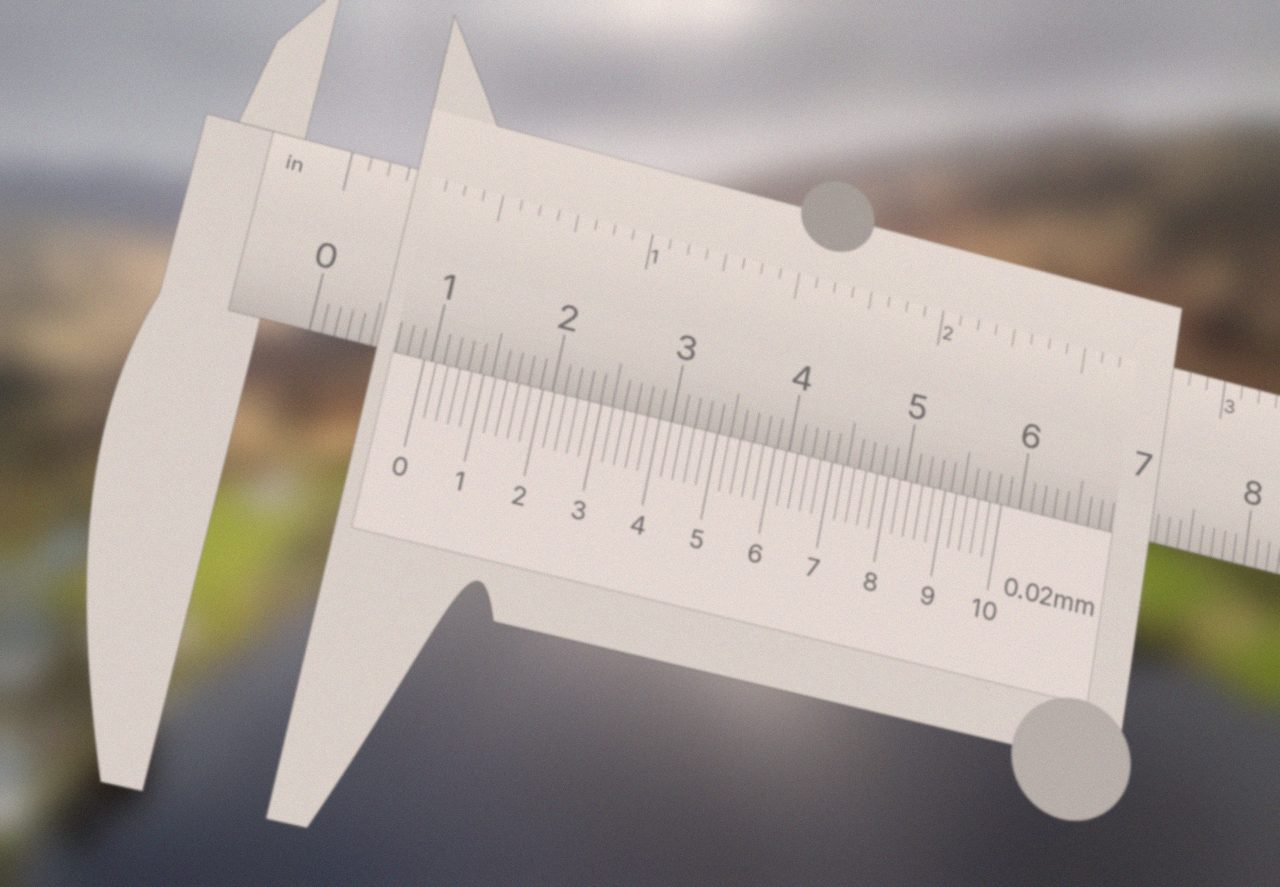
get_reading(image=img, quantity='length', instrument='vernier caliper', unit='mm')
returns 9.4 mm
